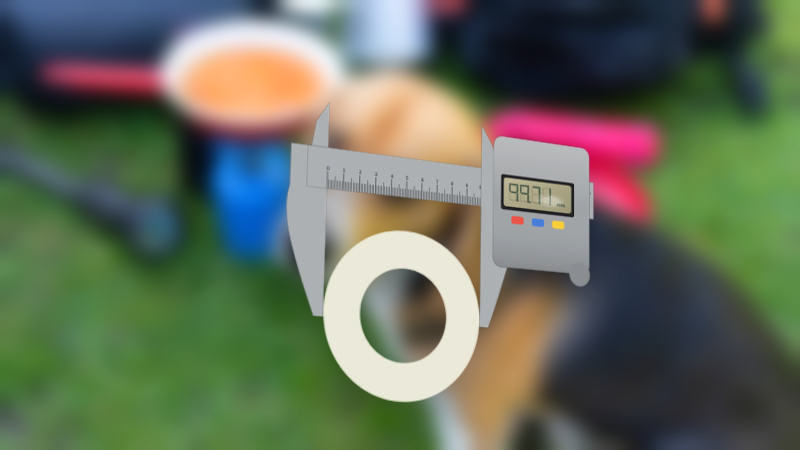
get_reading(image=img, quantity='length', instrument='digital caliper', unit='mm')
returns 99.71 mm
